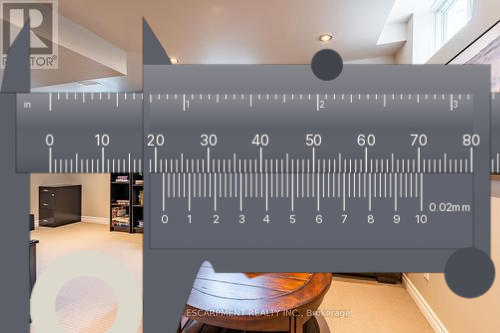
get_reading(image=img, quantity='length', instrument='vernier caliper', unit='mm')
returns 21.5 mm
